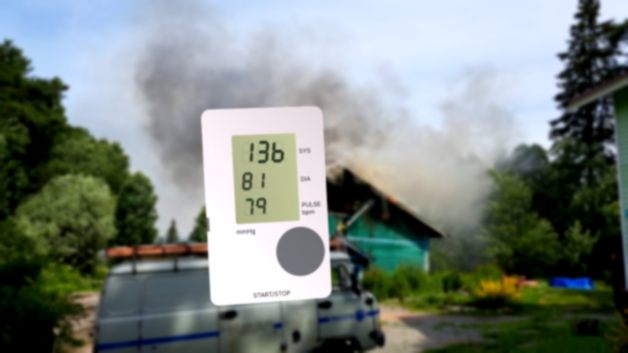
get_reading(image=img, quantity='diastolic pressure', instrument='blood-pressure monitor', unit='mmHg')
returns 81 mmHg
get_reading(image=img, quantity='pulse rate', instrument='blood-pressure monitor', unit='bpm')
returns 79 bpm
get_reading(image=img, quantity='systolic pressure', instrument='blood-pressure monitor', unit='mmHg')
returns 136 mmHg
